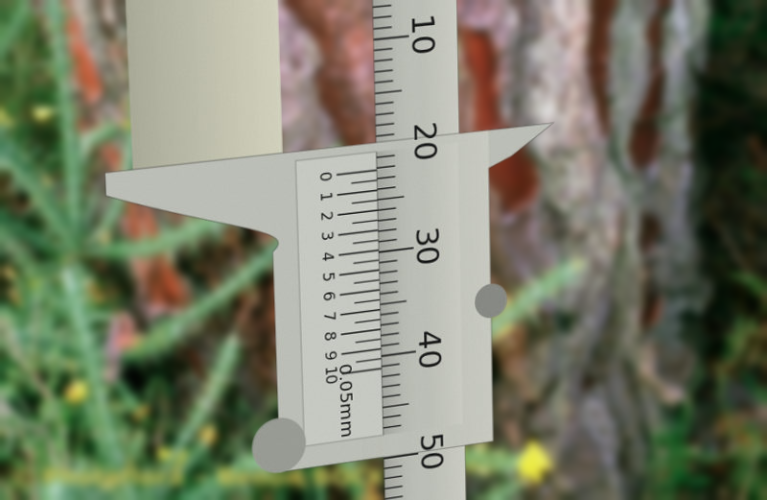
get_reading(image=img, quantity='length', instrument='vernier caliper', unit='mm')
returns 22.2 mm
